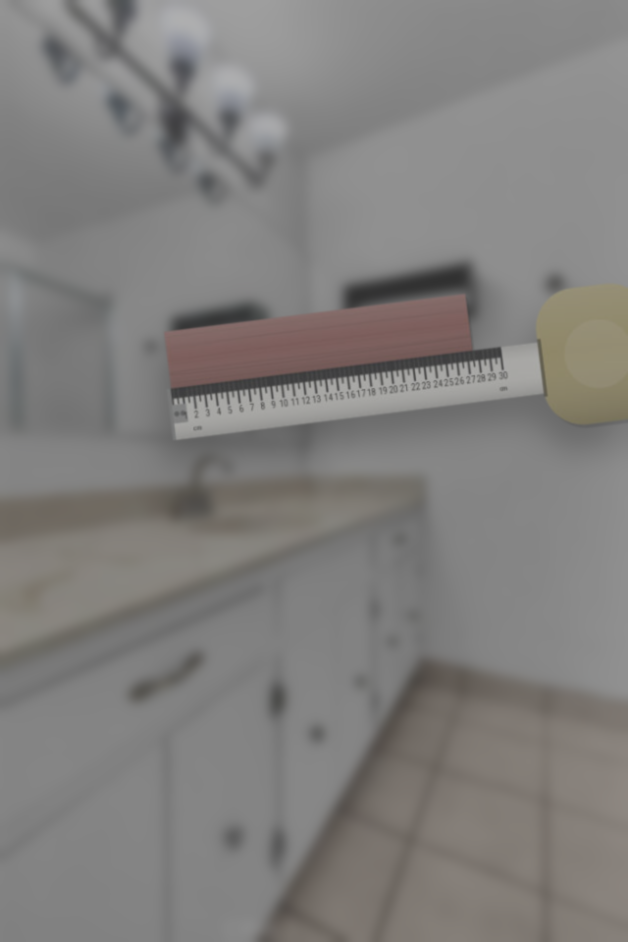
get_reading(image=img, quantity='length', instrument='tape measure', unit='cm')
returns 27.5 cm
